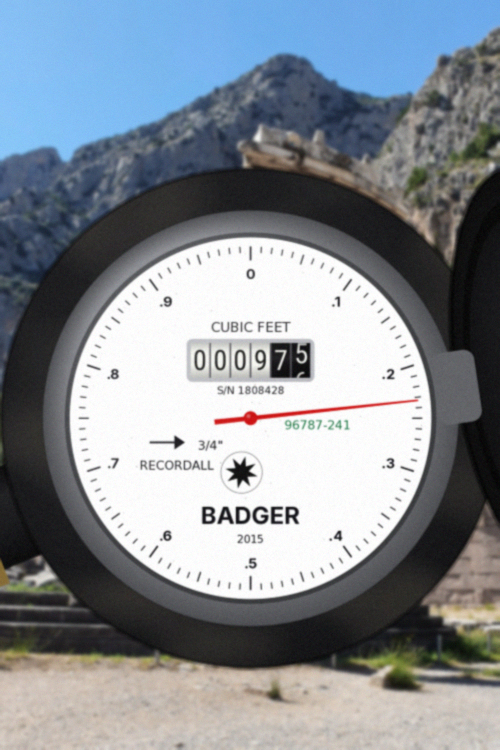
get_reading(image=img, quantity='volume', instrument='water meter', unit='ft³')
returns 975.23 ft³
